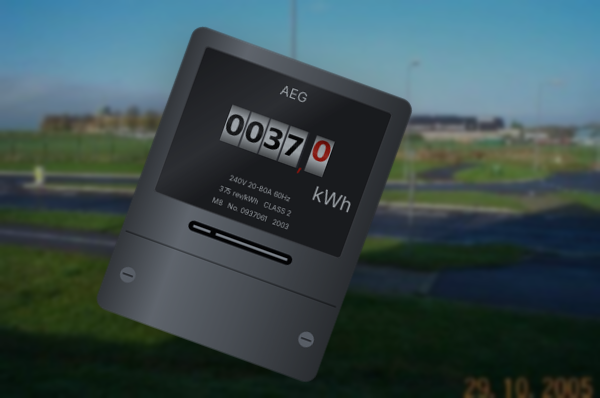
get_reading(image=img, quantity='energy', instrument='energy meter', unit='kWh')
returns 37.0 kWh
